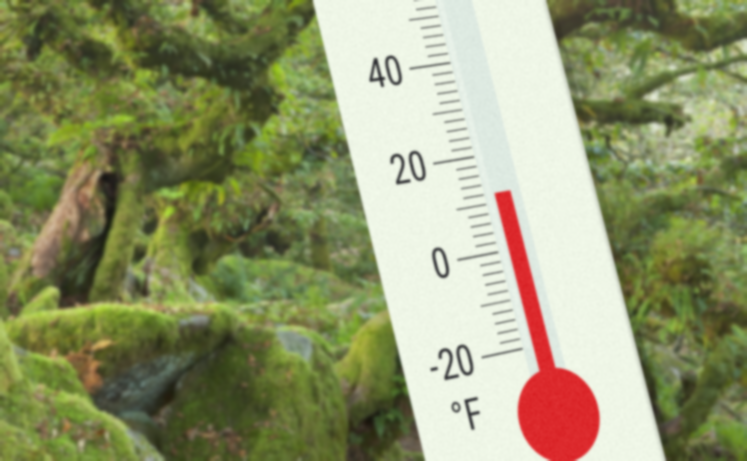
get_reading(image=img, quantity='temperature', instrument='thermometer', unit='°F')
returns 12 °F
